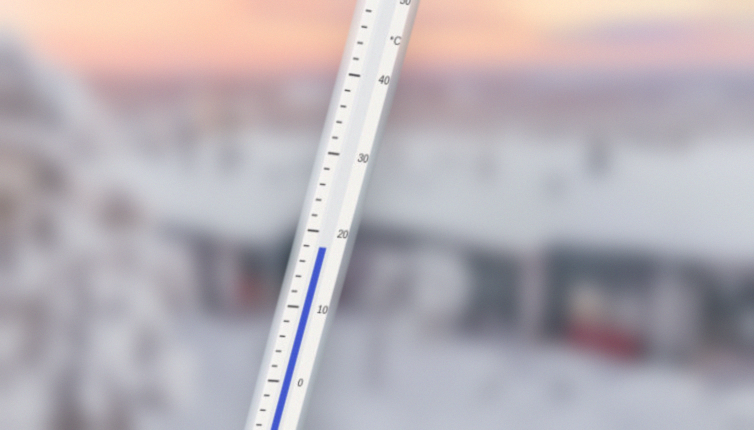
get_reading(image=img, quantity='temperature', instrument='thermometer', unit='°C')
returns 18 °C
